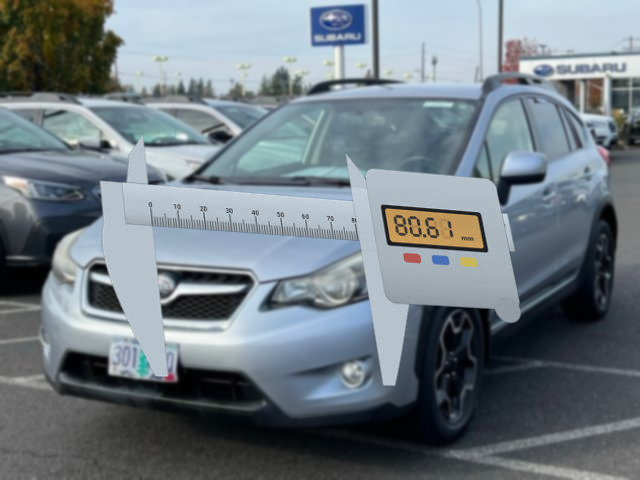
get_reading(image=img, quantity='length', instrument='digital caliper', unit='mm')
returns 80.61 mm
